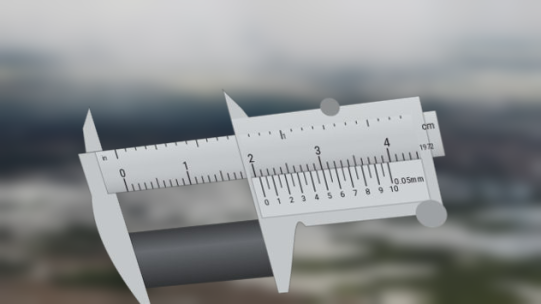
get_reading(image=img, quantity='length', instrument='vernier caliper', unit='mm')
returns 20.6 mm
